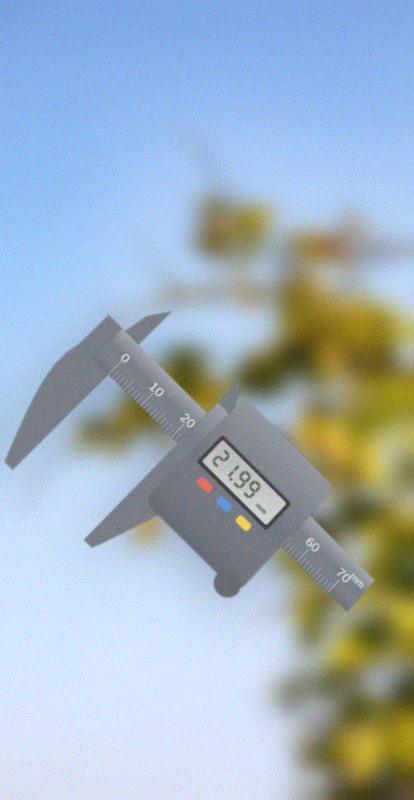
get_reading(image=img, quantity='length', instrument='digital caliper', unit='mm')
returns 21.99 mm
